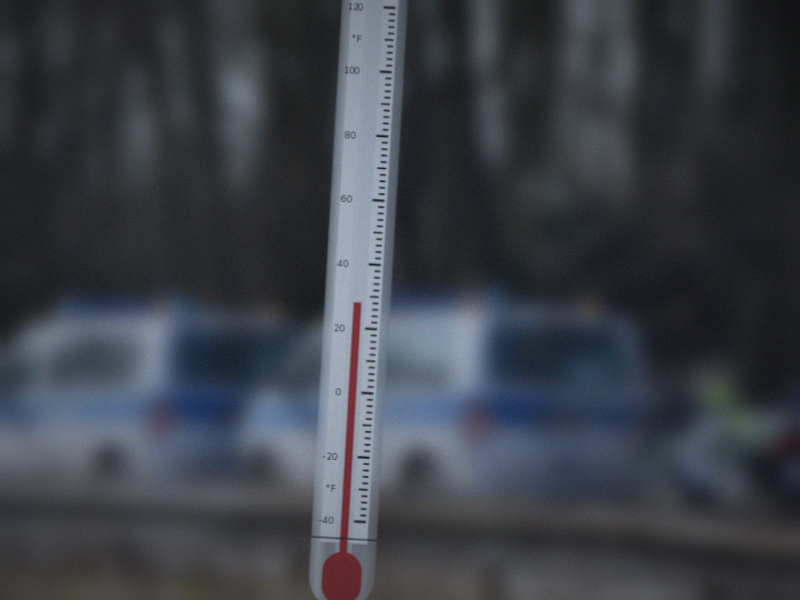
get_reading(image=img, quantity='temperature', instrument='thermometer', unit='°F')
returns 28 °F
